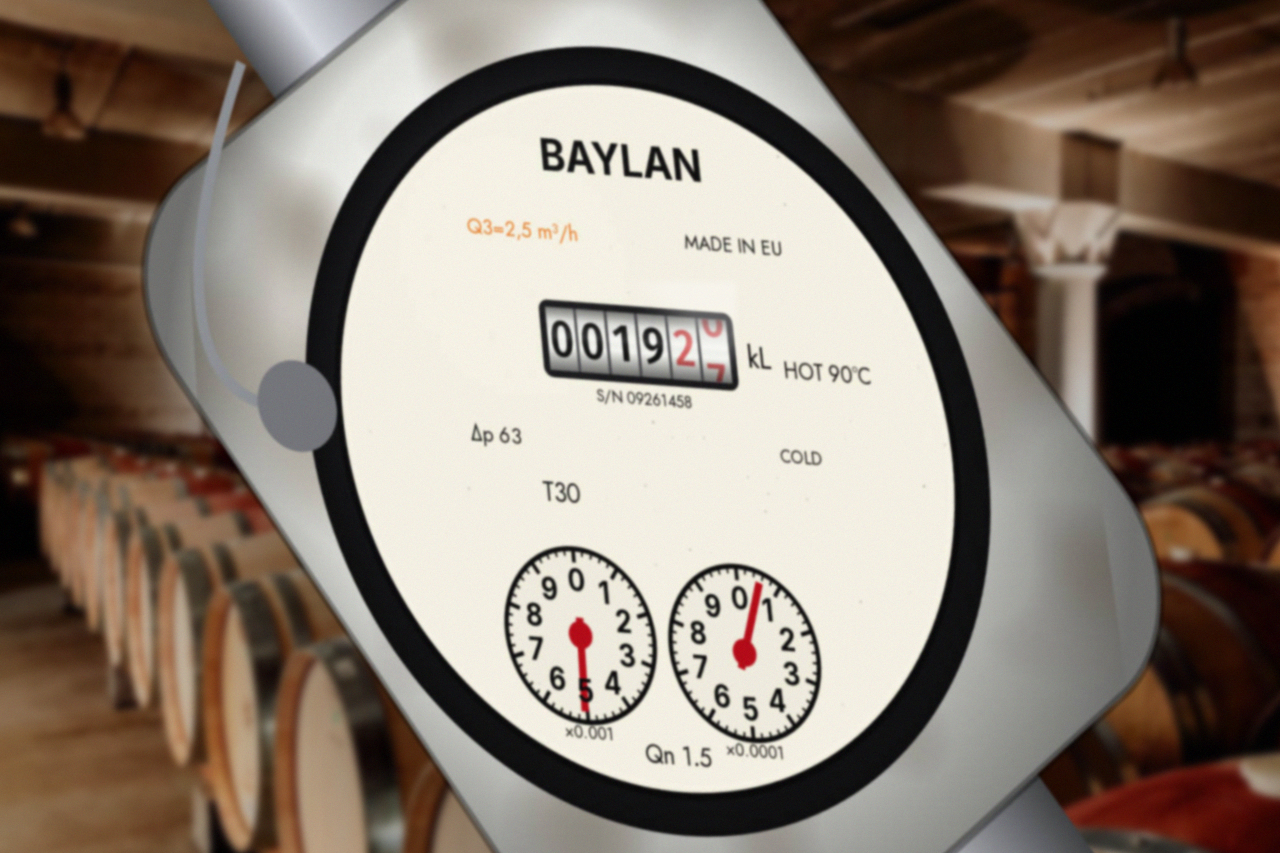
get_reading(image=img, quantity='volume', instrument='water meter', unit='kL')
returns 19.2650 kL
